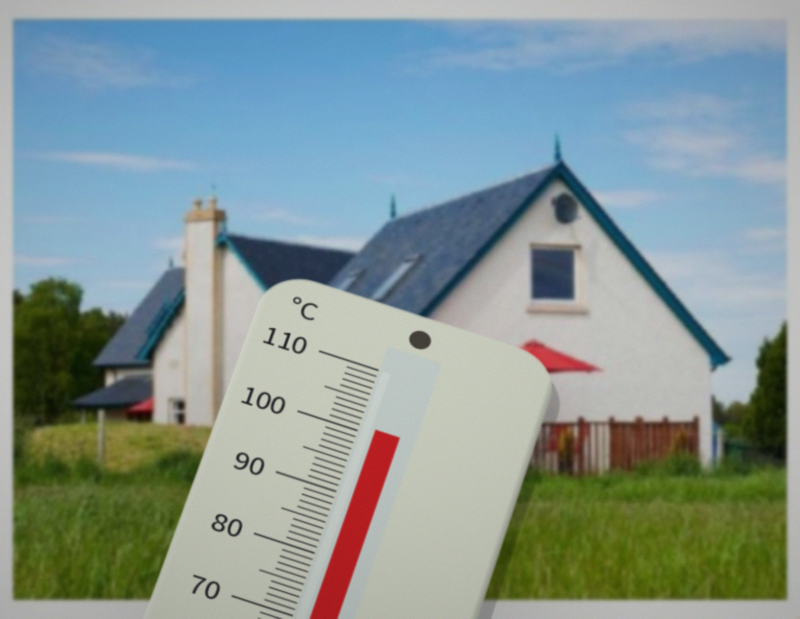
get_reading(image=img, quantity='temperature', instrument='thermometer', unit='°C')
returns 101 °C
